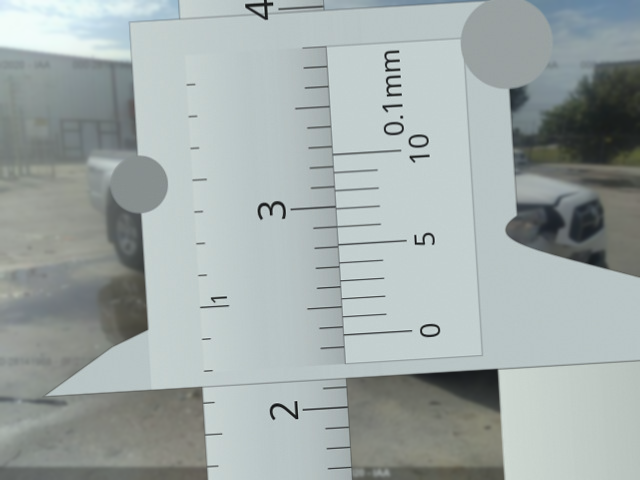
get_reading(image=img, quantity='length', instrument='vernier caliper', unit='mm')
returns 23.6 mm
